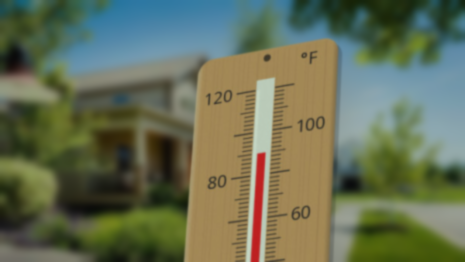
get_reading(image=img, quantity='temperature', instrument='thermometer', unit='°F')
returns 90 °F
